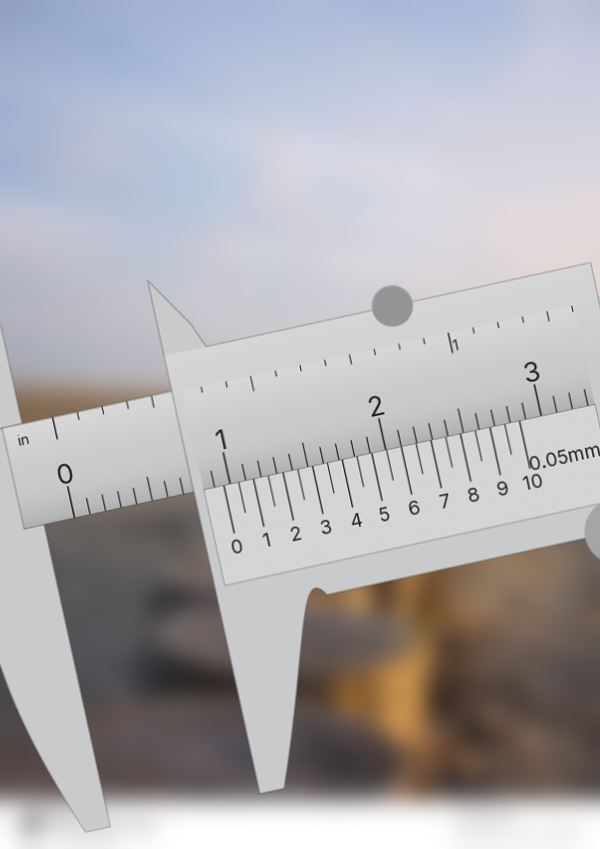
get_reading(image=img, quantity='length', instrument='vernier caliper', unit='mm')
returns 9.6 mm
